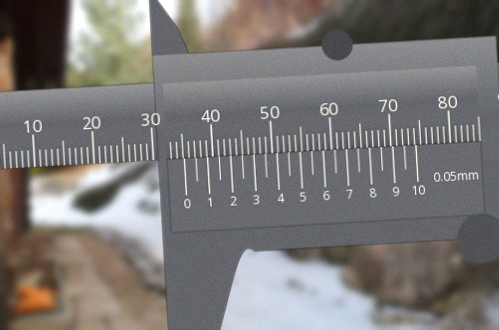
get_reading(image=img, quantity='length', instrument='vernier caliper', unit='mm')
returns 35.2 mm
